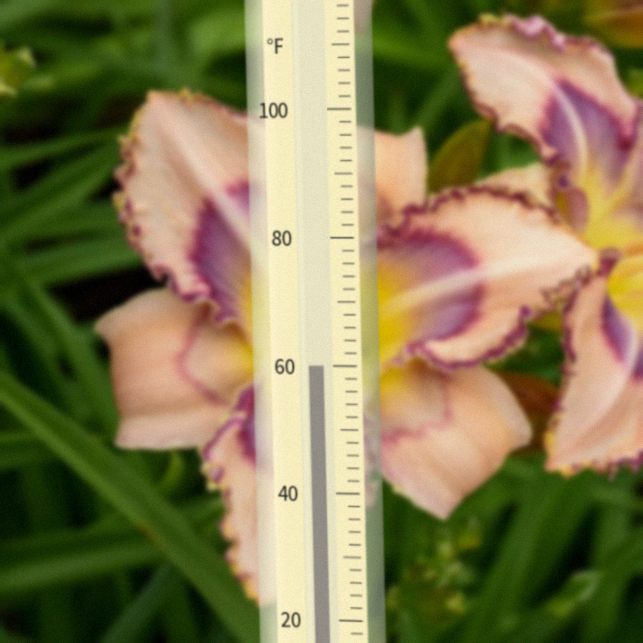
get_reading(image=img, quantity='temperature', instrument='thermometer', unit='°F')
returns 60 °F
